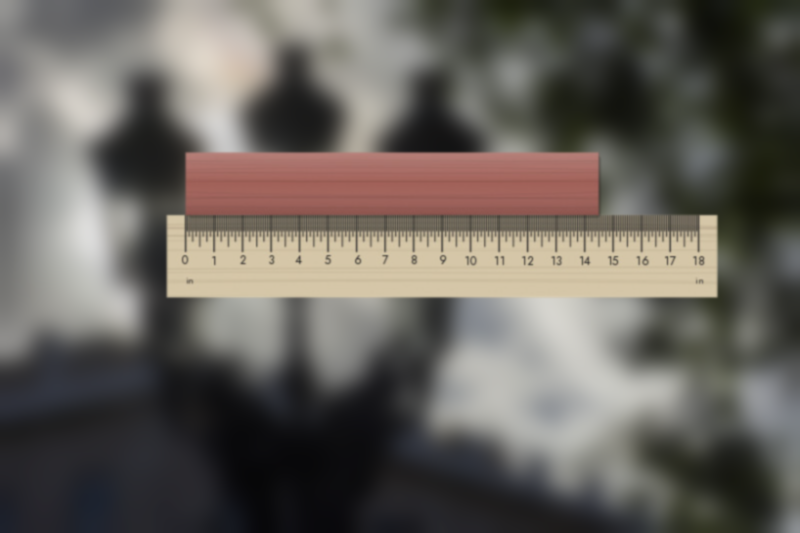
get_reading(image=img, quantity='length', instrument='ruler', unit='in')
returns 14.5 in
